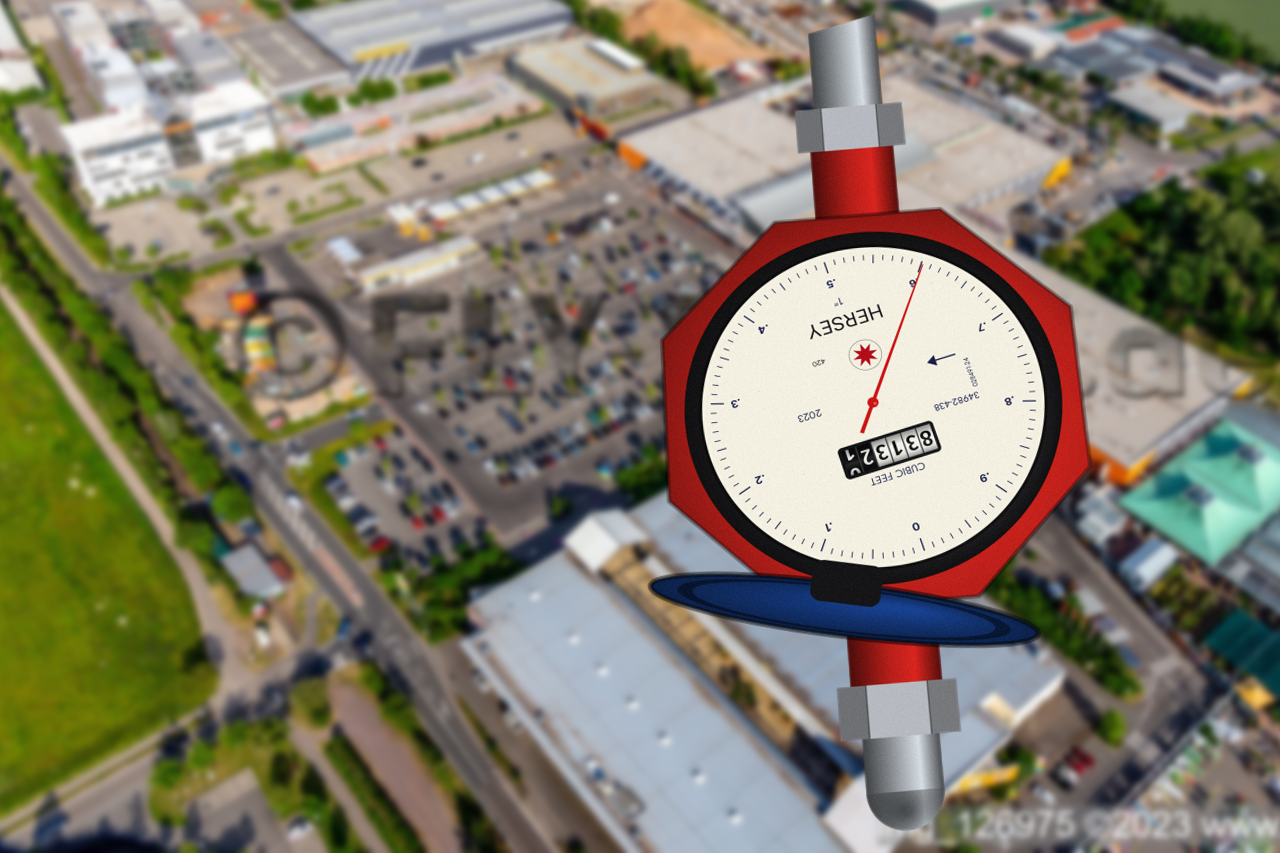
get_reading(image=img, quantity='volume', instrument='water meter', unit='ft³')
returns 831320.60 ft³
